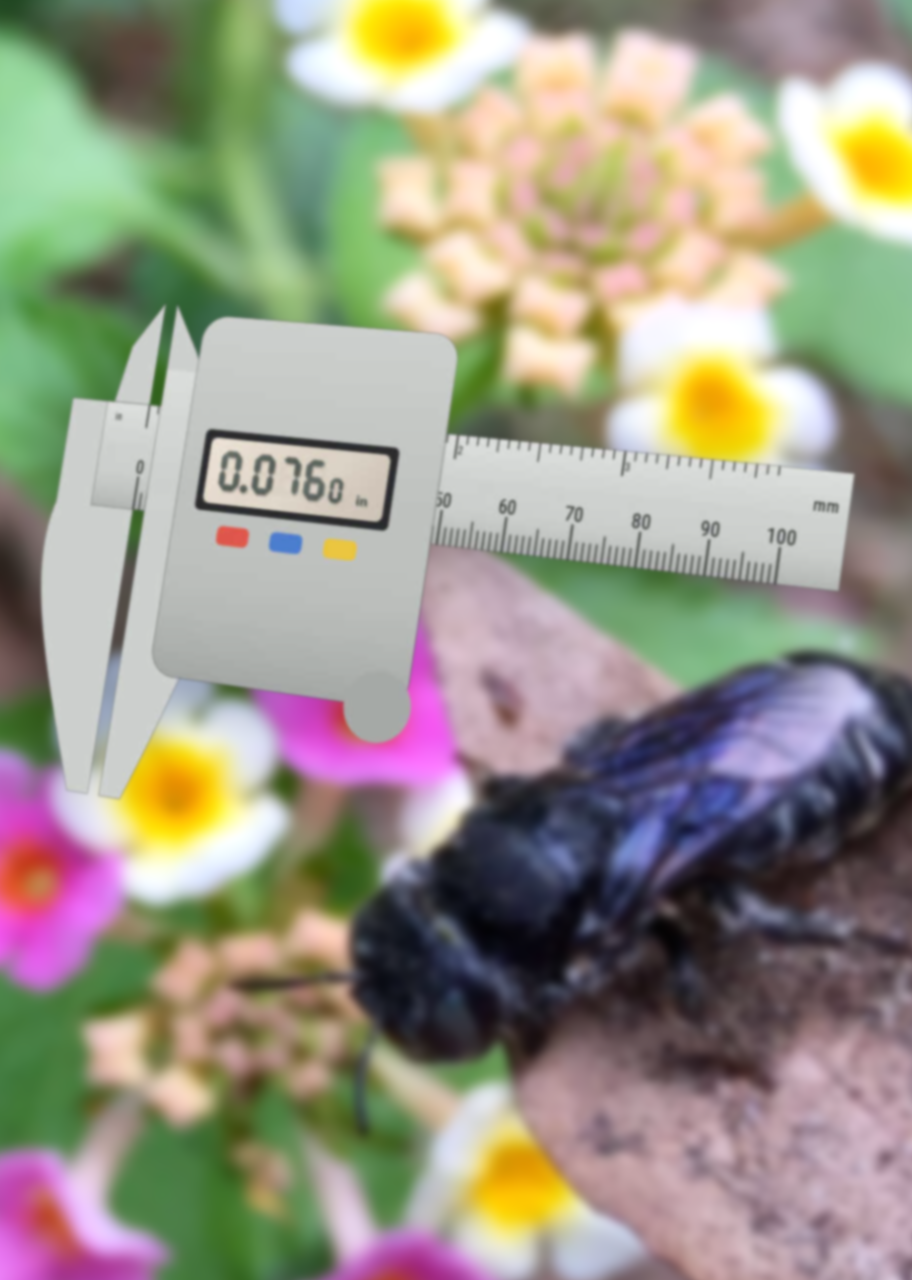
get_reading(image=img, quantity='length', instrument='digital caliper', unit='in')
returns 0.0760 in
